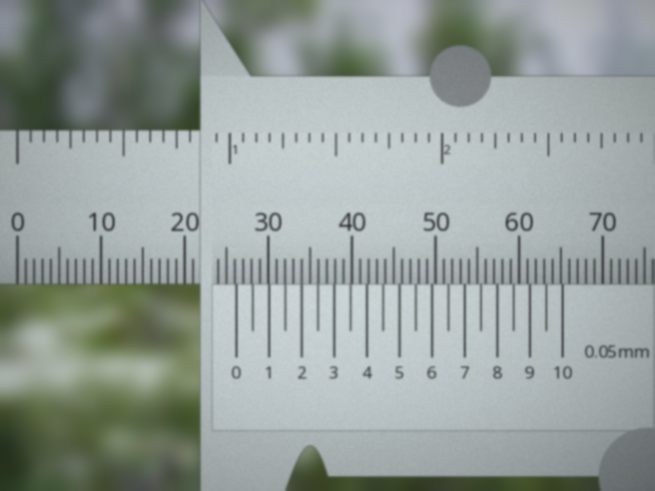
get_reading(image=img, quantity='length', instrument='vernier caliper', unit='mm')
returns 26.2 mm
